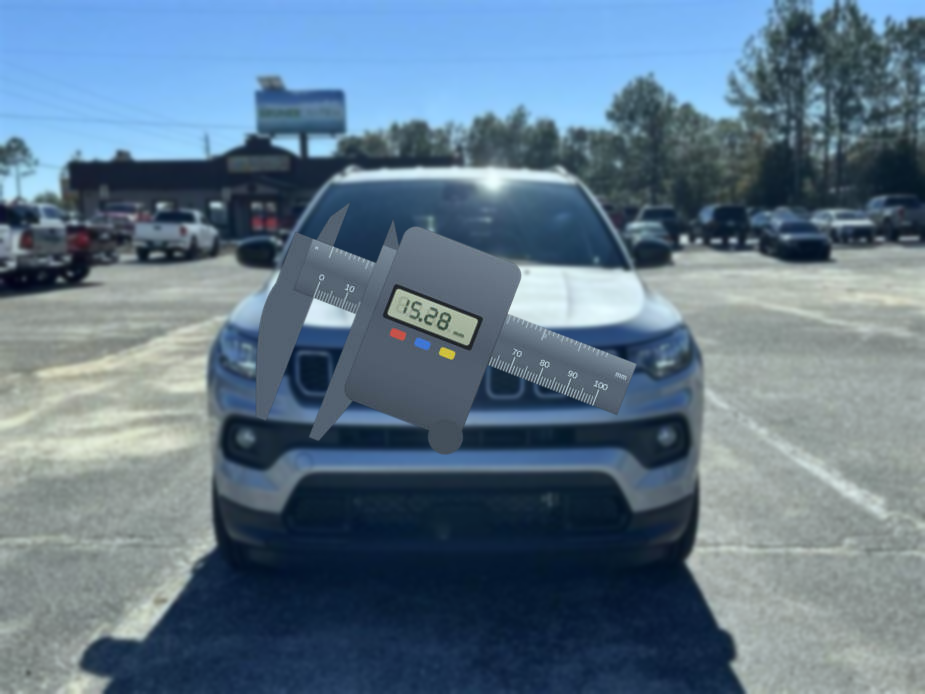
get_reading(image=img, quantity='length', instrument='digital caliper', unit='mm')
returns 15.28 mm
